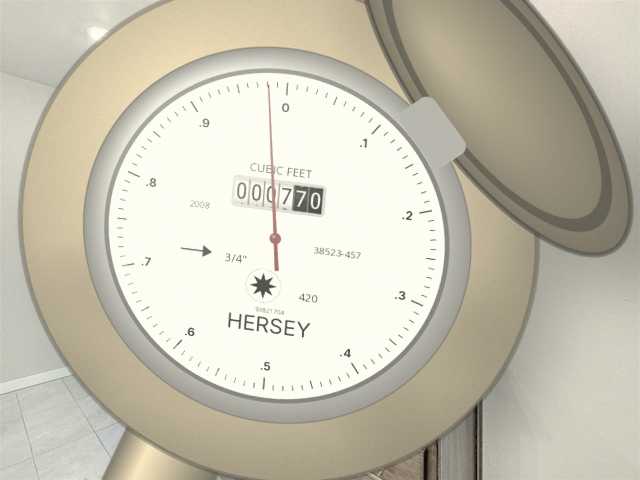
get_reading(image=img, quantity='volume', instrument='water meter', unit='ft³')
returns 769.98 ft³
